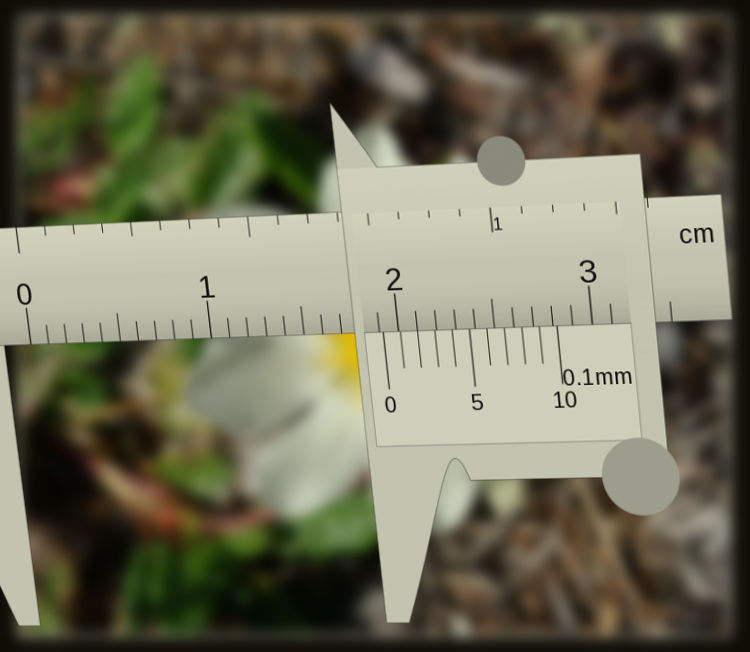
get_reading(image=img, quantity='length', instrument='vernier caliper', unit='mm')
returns 19.2 mm
